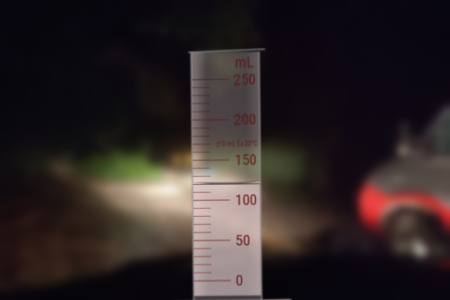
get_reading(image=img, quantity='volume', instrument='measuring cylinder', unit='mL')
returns 120 mL
